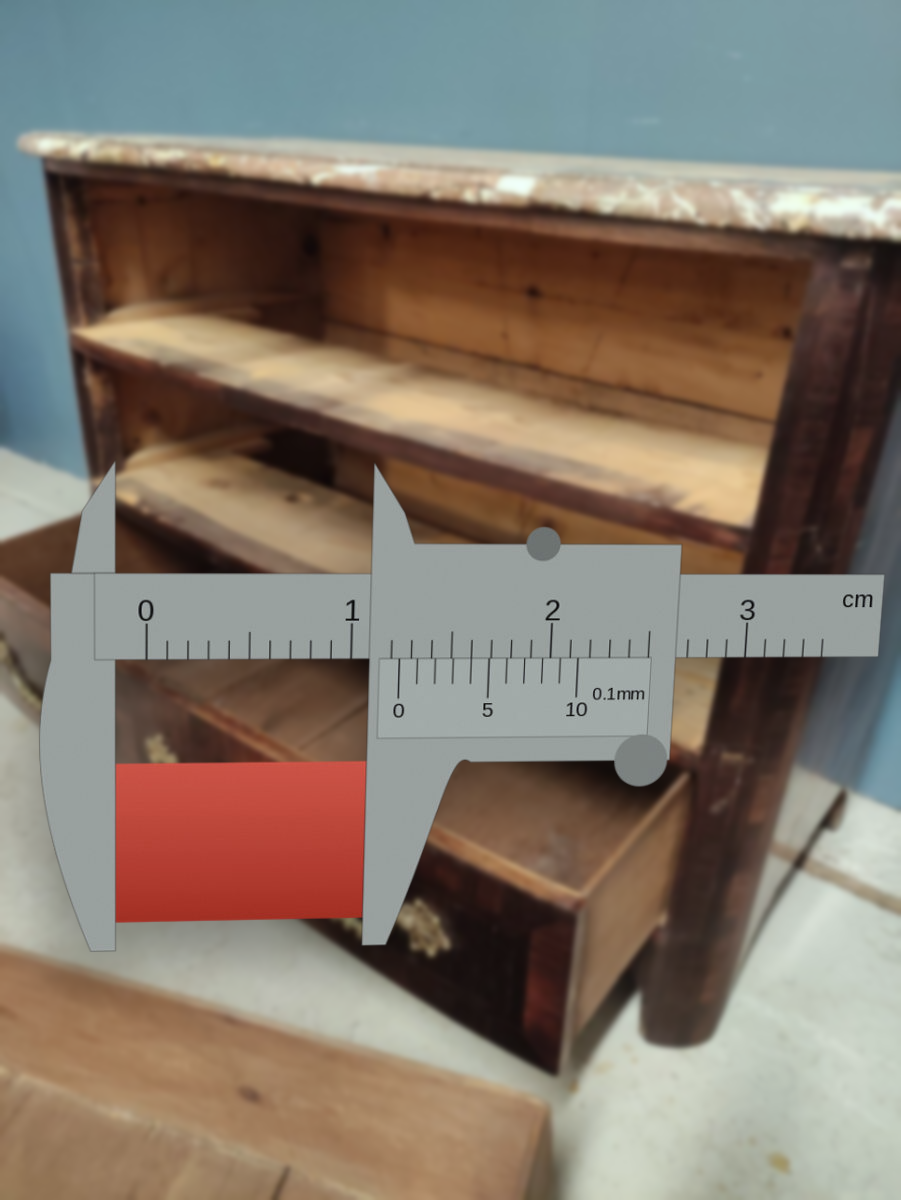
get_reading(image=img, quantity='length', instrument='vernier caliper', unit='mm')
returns 12.4 mm
